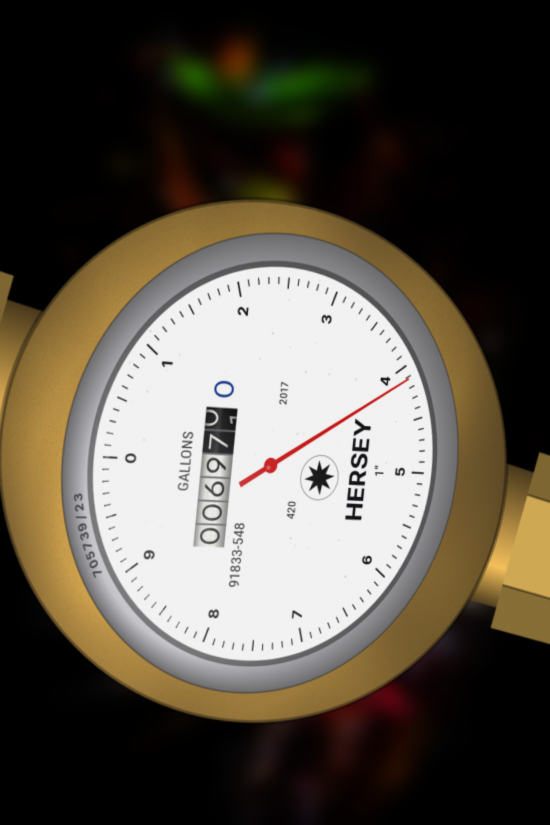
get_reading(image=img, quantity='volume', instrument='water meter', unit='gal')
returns 69704.1 gal
